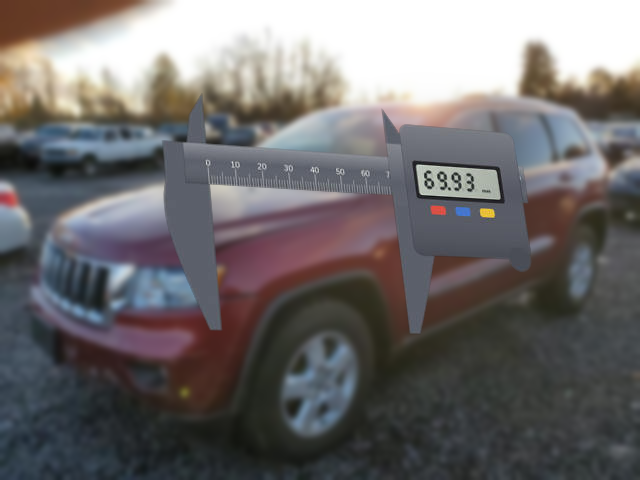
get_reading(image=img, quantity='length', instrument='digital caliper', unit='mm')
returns 69.93 mm
